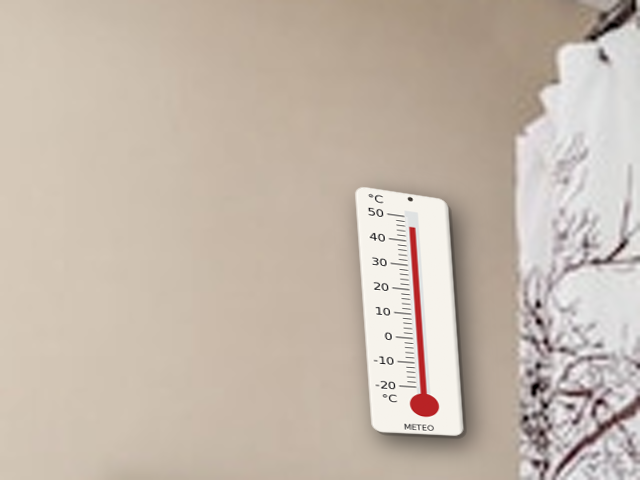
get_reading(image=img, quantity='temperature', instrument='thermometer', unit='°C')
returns 46 °C
